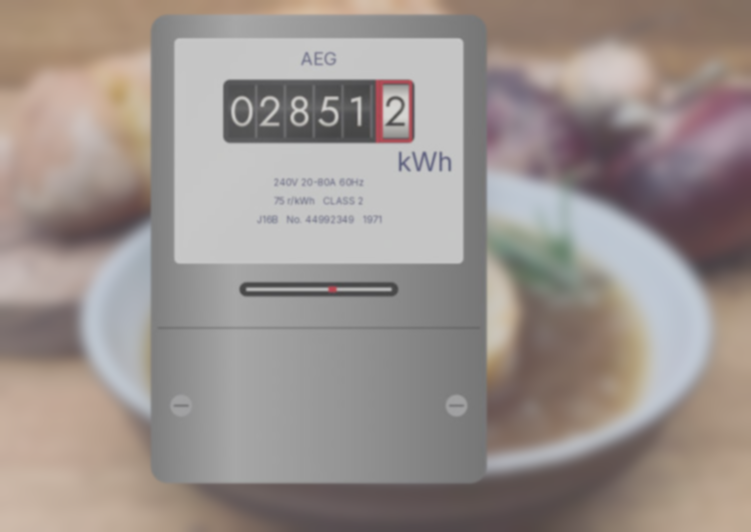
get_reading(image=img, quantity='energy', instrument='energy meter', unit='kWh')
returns 2851.2 kWh
